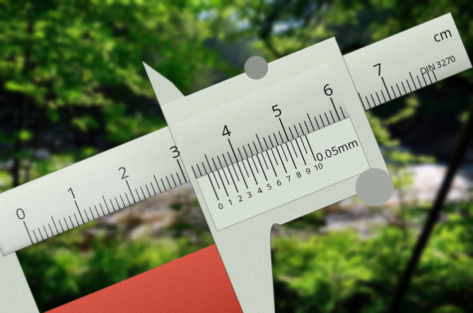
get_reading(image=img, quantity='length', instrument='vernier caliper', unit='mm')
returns 34.2 mm
